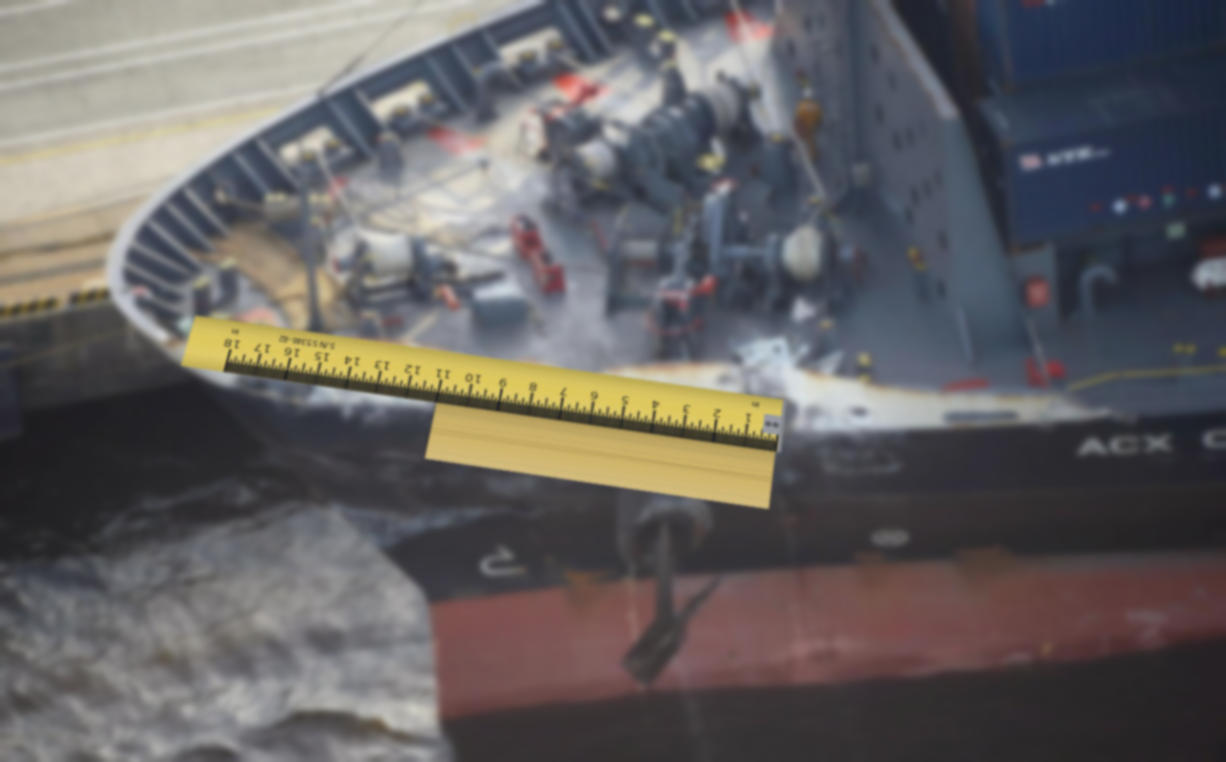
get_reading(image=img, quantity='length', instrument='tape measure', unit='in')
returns 11 in
